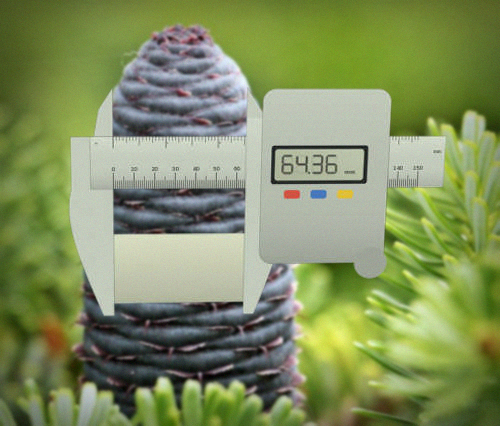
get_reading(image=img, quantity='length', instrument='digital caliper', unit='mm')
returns 64.36 mm
